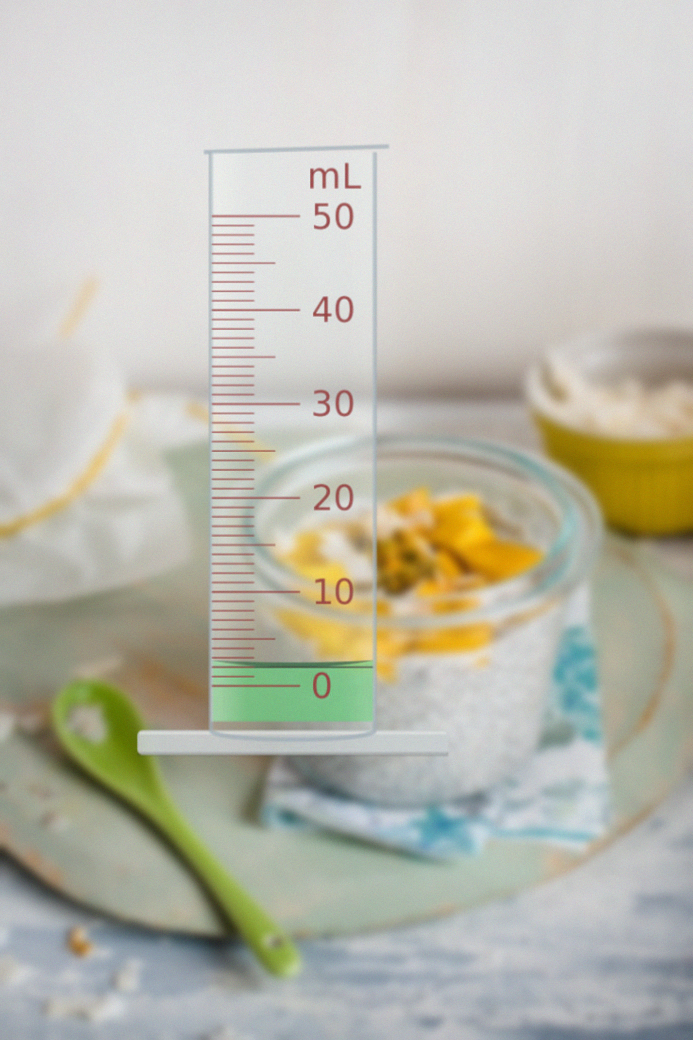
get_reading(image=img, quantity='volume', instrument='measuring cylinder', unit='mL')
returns 2 mL
